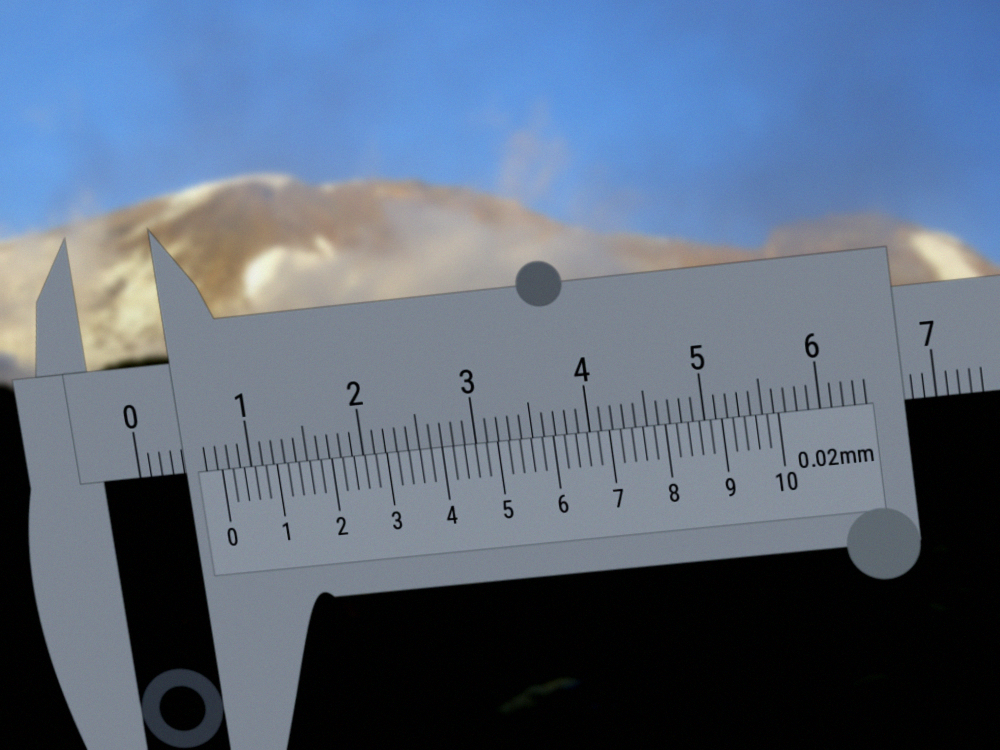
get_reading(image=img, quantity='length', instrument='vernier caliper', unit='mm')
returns 7.4 mm
